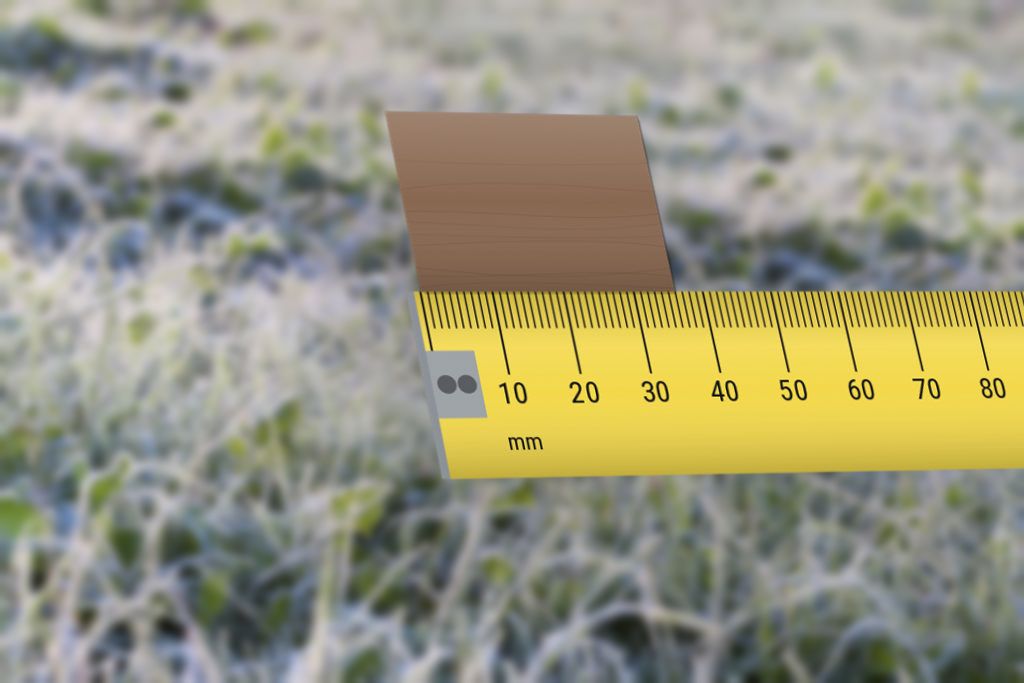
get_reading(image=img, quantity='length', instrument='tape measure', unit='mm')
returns 36 mm
